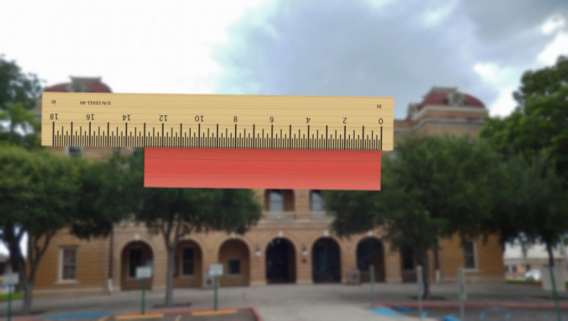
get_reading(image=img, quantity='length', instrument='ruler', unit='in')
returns 13 in
